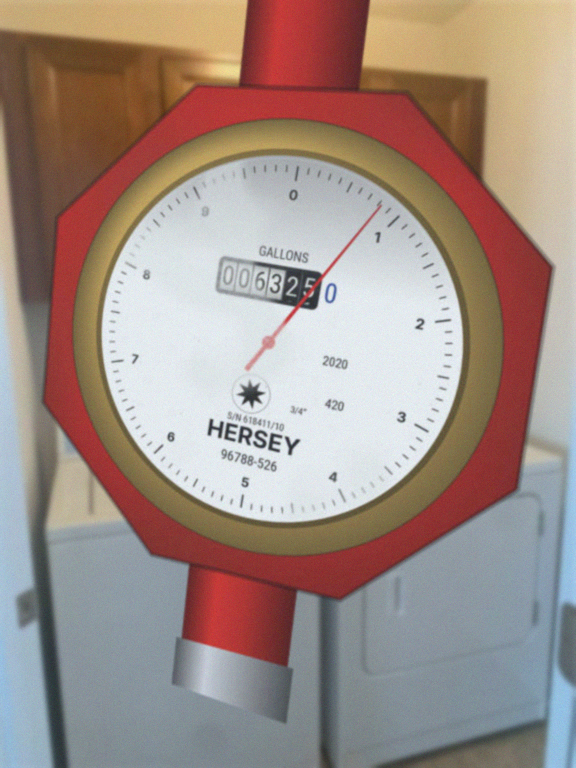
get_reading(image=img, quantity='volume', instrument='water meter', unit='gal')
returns 63250.8 gal
